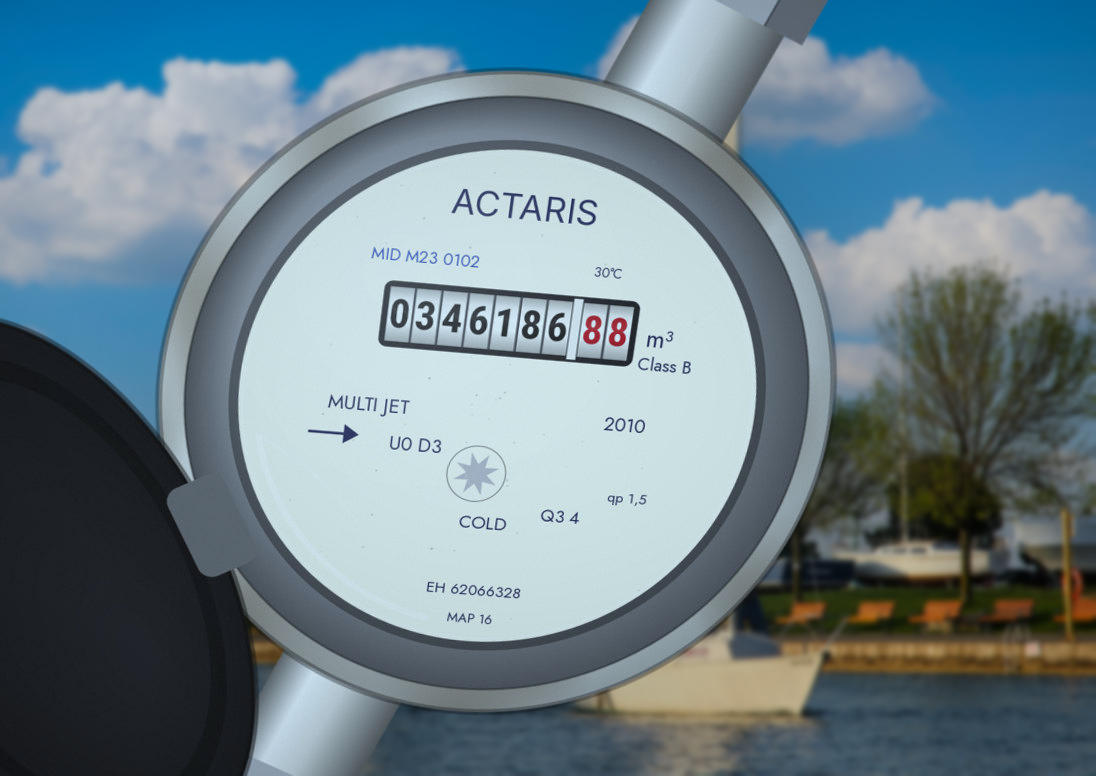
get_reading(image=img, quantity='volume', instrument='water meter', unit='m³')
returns 346186.88 m³
